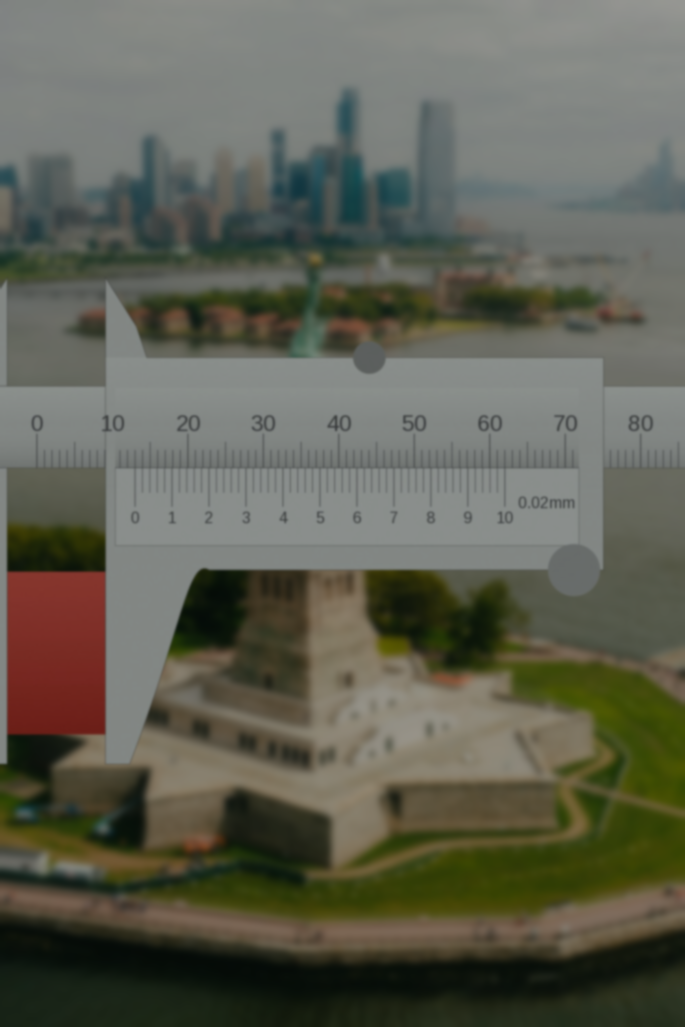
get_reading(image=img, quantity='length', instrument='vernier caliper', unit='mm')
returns 13.0 mm
